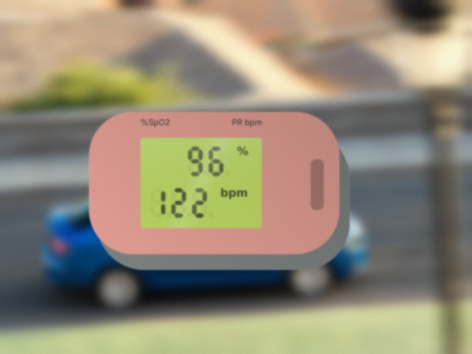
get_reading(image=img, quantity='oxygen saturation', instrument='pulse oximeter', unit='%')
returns 96 %
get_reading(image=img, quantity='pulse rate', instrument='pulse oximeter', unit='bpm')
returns 122 bpm
